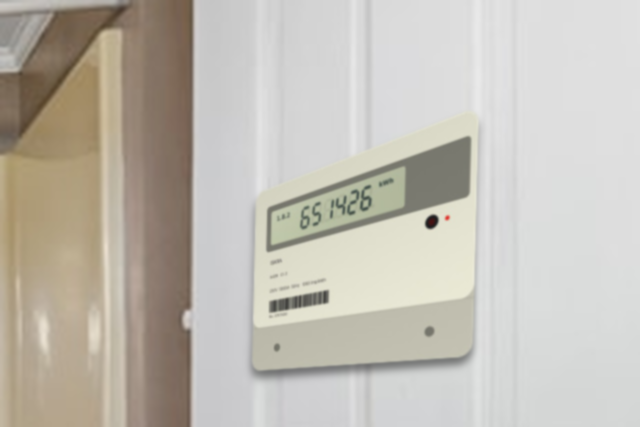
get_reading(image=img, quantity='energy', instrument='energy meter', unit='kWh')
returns 651426 kWh
